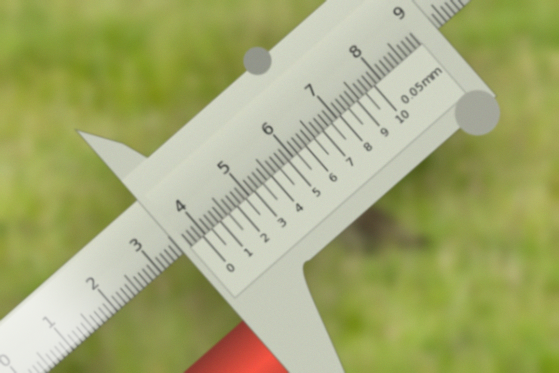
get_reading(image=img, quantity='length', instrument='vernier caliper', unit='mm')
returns 39.5 mm
